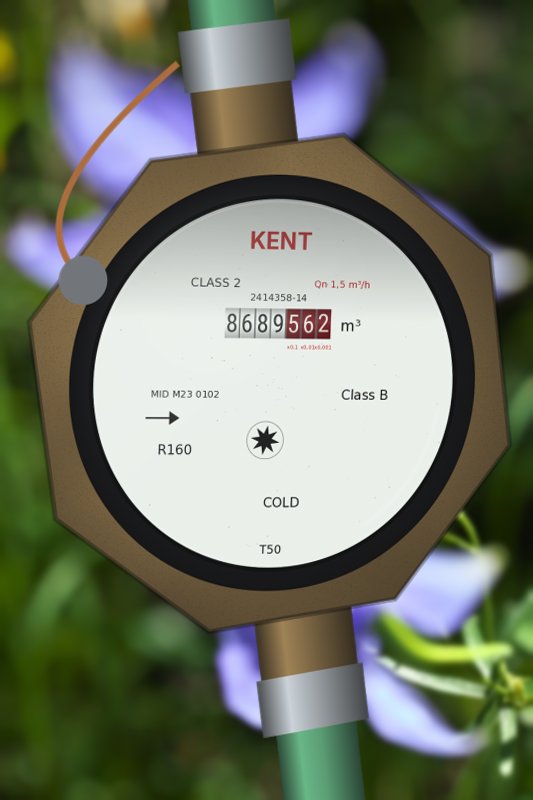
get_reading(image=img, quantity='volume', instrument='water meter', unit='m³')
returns 8689.562 m³
